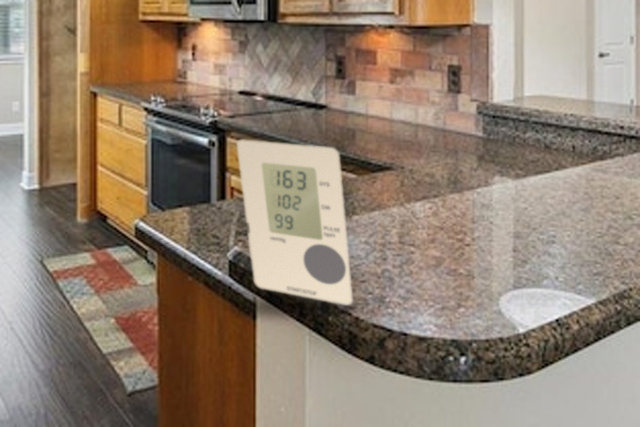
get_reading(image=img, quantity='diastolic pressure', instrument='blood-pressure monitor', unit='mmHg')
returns 102 mmHg
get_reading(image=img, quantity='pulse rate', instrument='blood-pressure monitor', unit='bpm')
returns 99 bpm
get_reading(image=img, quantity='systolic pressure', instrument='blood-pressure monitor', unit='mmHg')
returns 163 mmHg
